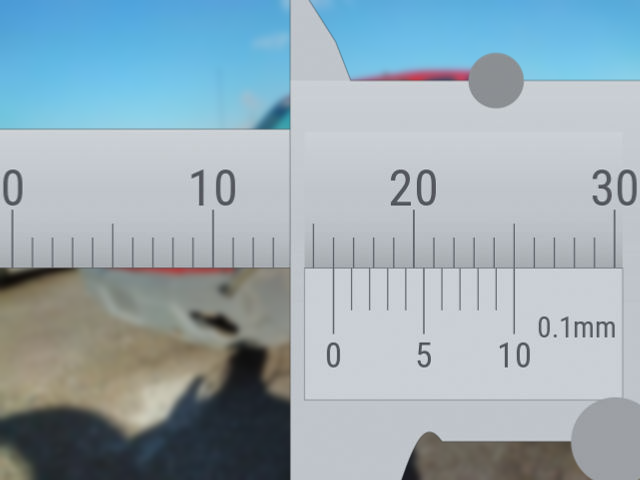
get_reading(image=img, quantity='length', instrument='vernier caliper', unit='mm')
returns 16.0 mm
